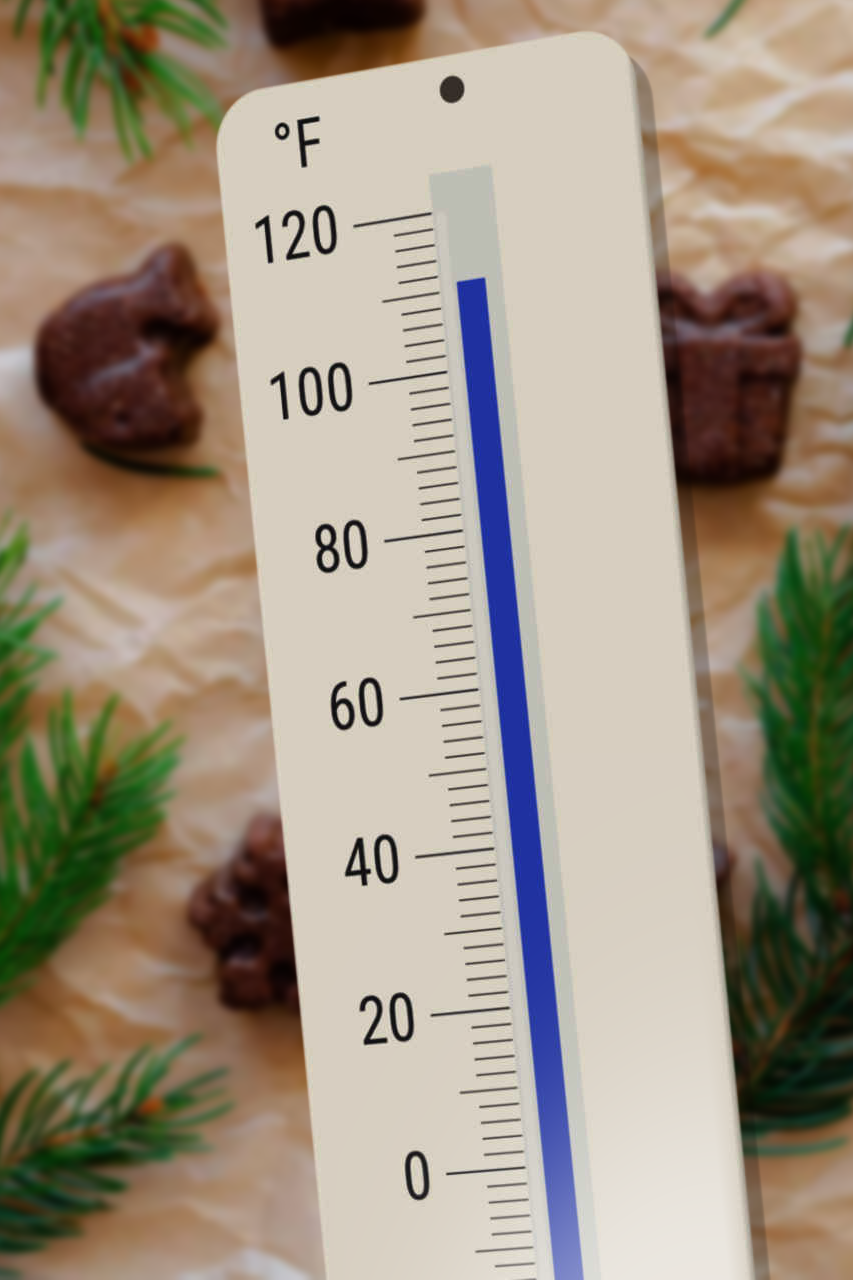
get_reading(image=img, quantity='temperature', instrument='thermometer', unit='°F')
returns 111 °F
